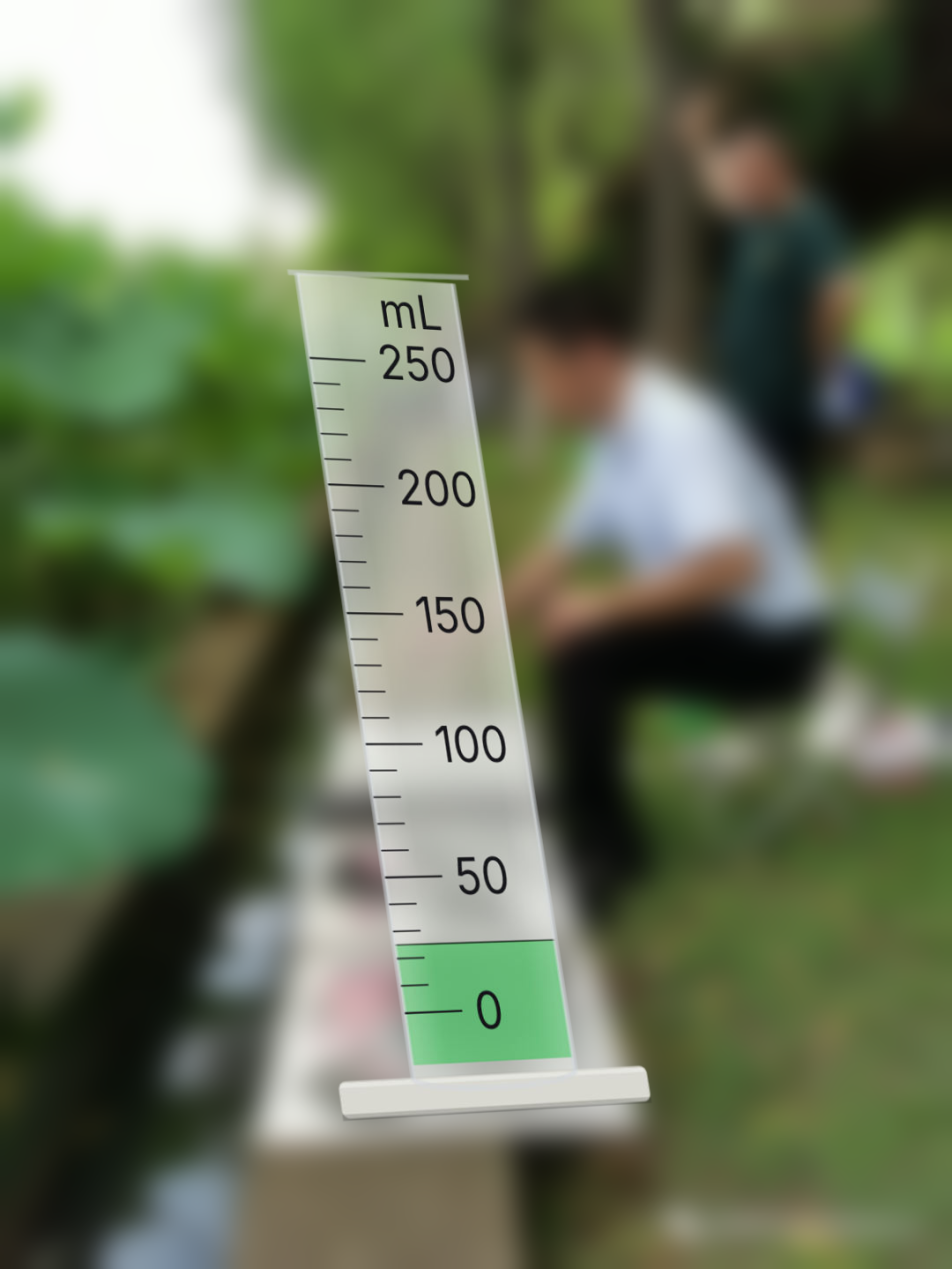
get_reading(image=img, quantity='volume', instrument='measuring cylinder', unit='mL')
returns 25 mL
